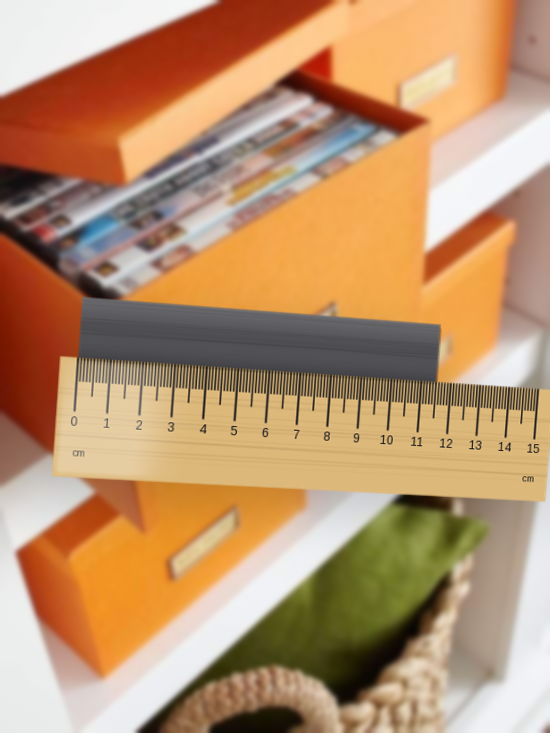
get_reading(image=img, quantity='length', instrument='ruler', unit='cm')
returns 11.5 cm
